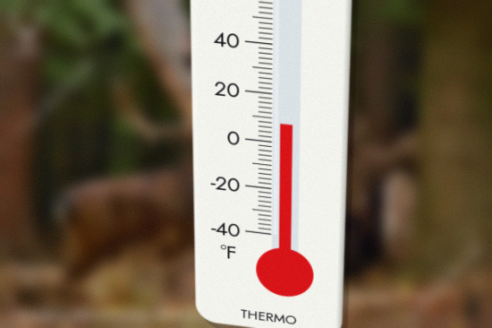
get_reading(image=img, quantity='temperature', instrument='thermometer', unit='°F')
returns 8 °F
